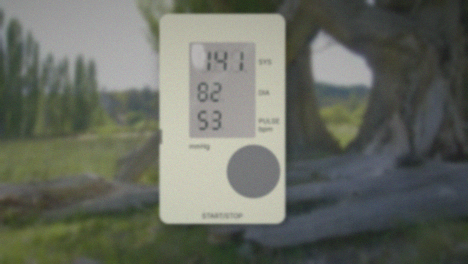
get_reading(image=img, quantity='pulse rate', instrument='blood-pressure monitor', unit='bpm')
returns 53 bpm
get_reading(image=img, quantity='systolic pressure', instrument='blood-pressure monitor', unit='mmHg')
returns 141 mmHg
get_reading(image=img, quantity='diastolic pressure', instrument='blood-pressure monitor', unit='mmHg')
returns 82 mmHg
